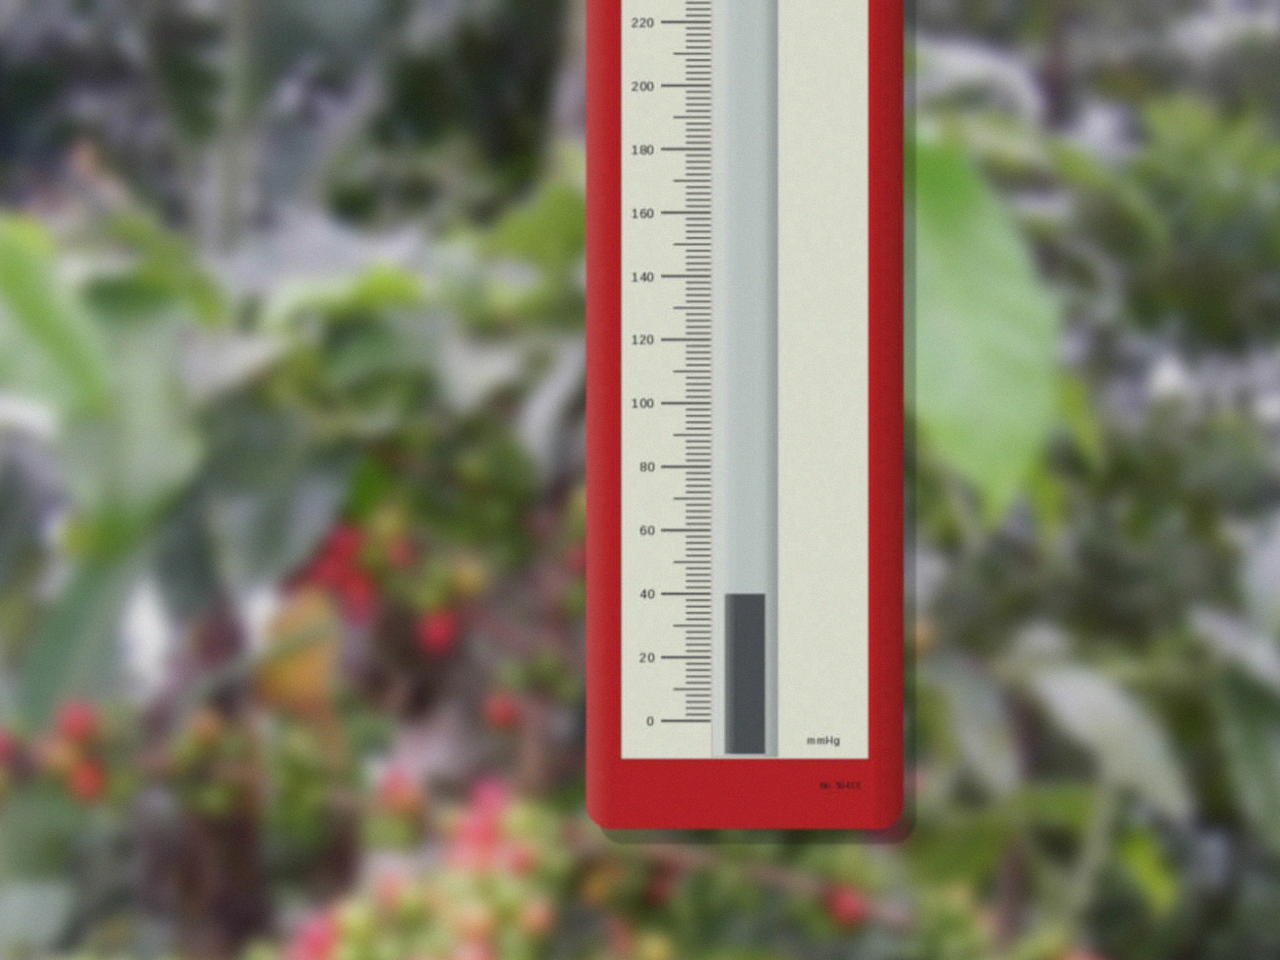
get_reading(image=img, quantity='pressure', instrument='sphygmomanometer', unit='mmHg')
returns 40 mmHg
